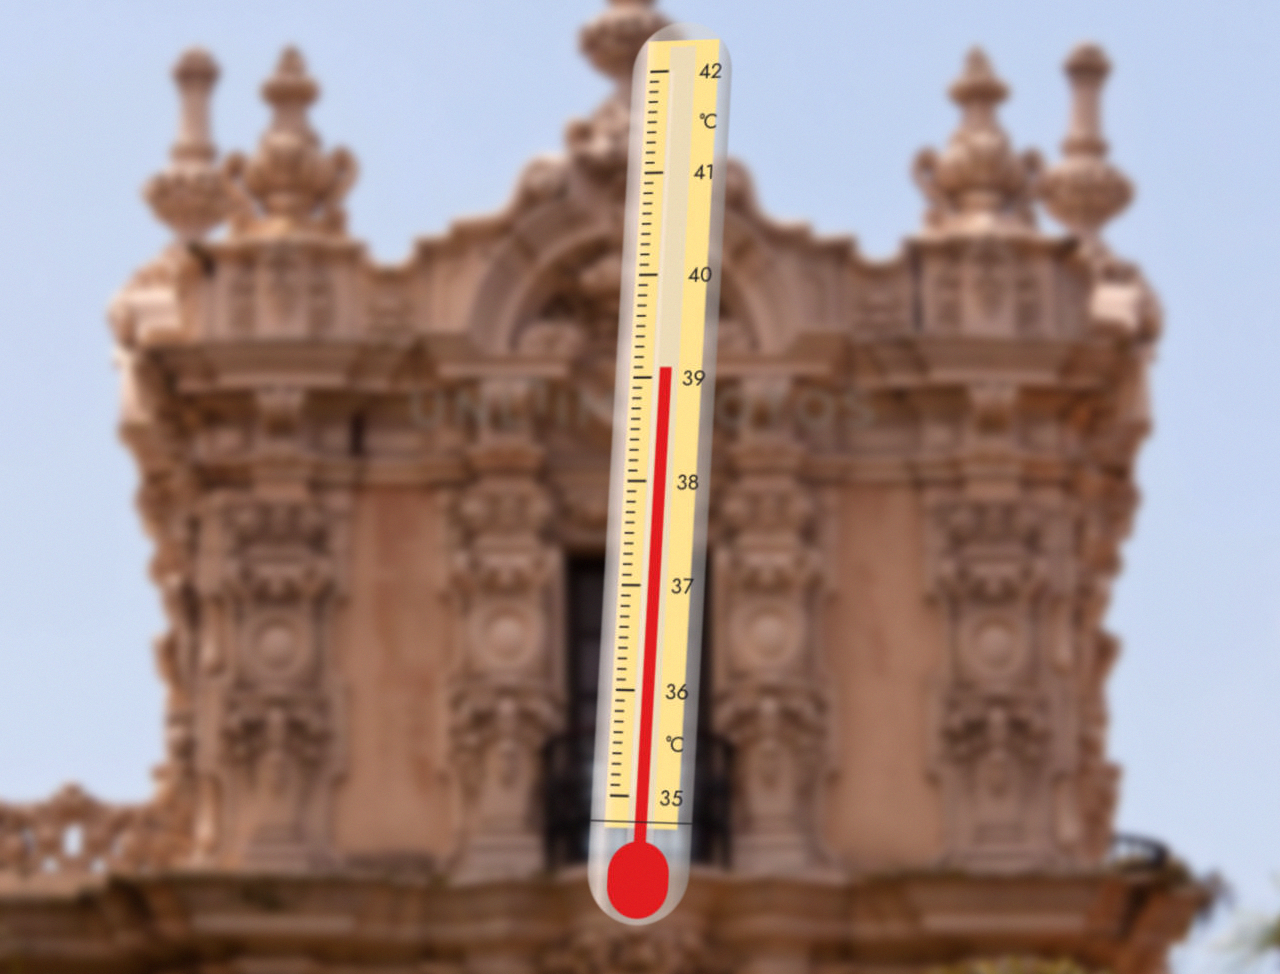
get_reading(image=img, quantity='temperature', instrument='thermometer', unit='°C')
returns 39.1 °C
